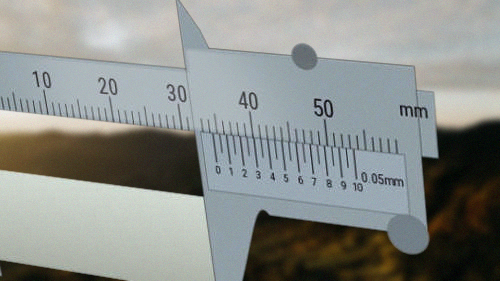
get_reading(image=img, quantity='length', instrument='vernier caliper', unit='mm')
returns 34.4 mm
